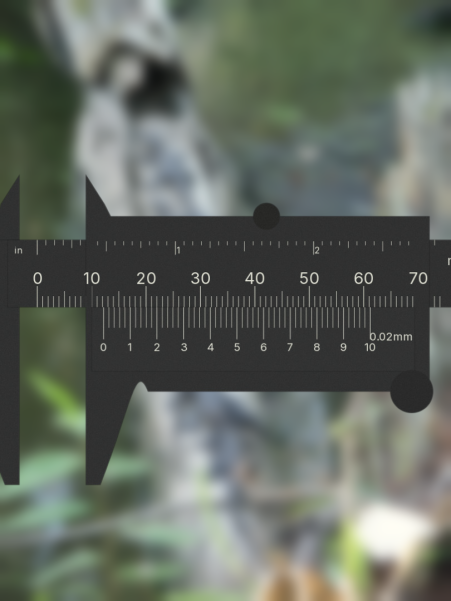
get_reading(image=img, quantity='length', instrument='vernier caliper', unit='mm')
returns 12.2 mm
